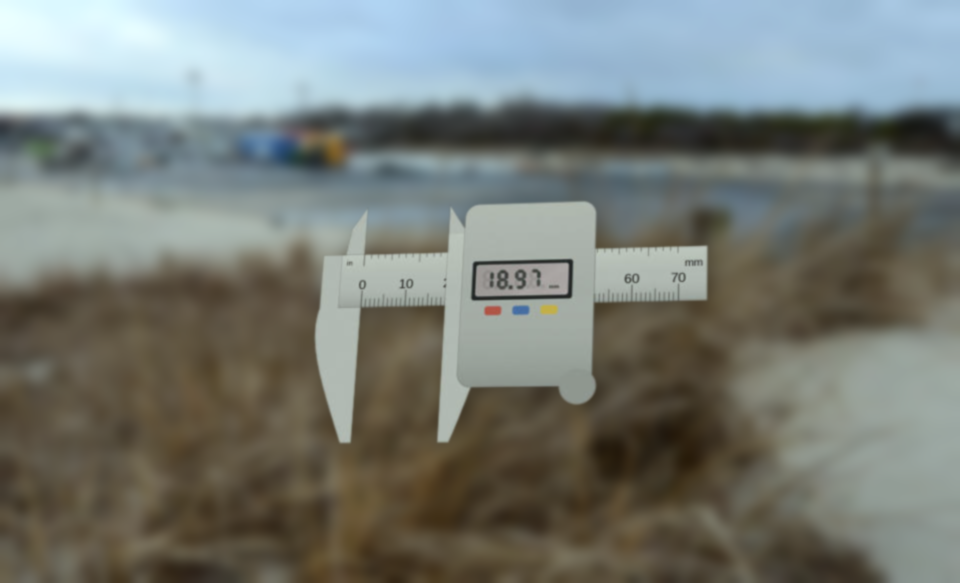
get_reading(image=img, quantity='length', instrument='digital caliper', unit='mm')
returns 18.97 mm
